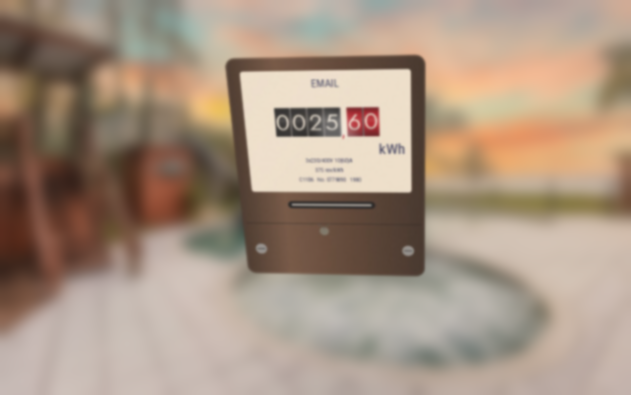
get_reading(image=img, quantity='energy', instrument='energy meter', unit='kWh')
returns 25.60 kWh
